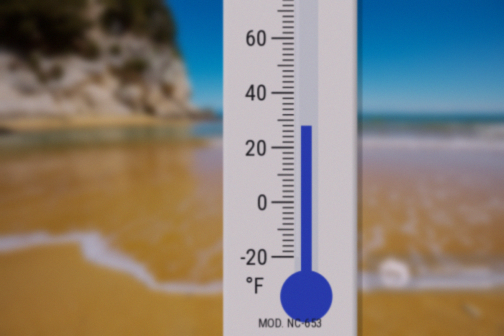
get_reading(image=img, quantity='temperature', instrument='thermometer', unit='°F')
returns 28 °F
